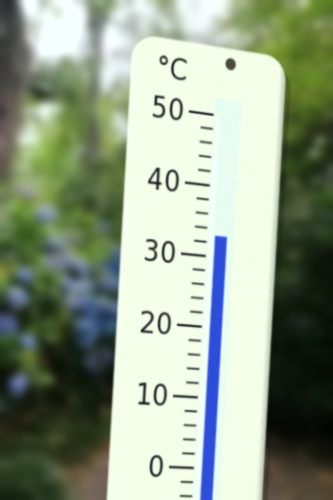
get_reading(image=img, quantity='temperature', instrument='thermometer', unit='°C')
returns 33 °C
